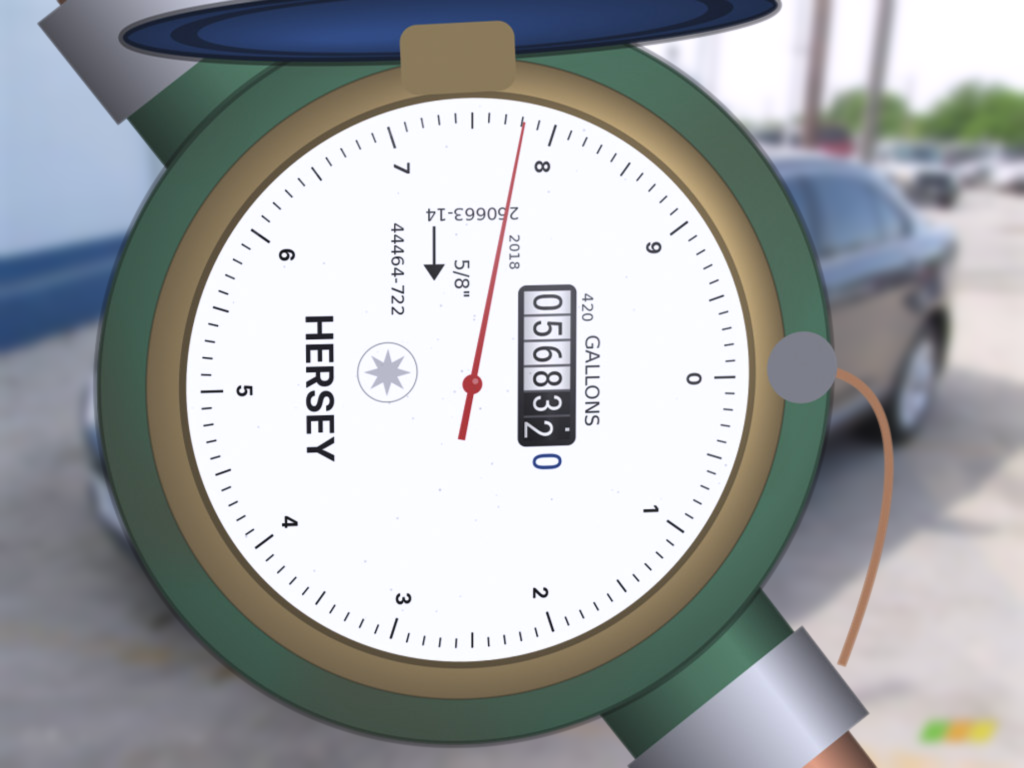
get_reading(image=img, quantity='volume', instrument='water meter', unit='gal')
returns 568317.8 gal
